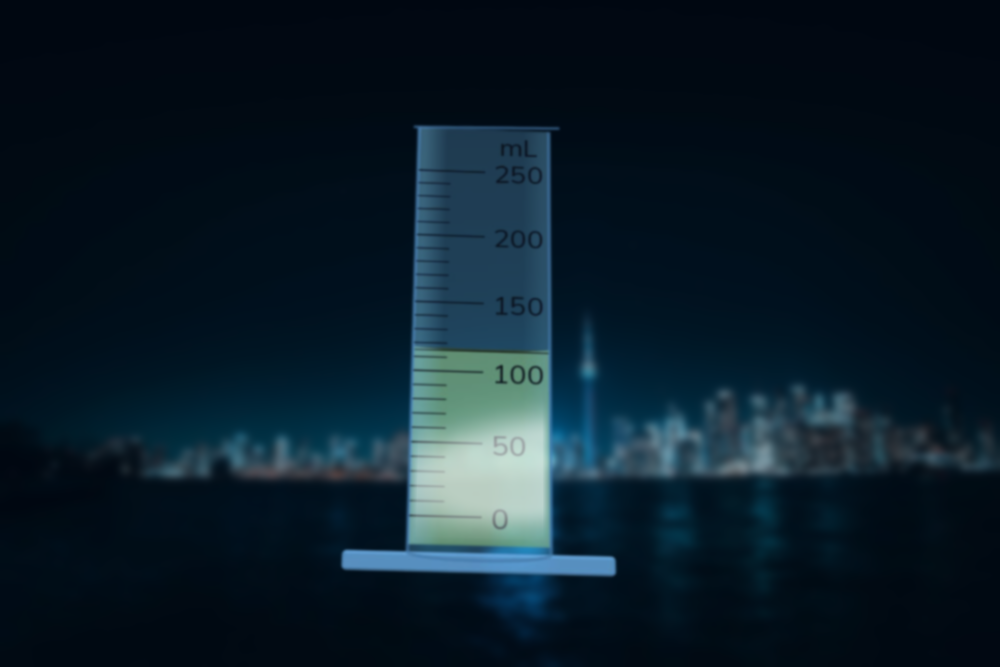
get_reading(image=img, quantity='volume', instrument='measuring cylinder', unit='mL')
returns 115 mL
